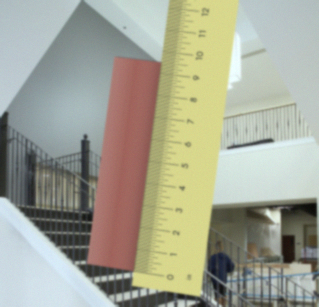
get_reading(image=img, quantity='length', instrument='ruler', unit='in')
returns 9.5 in
